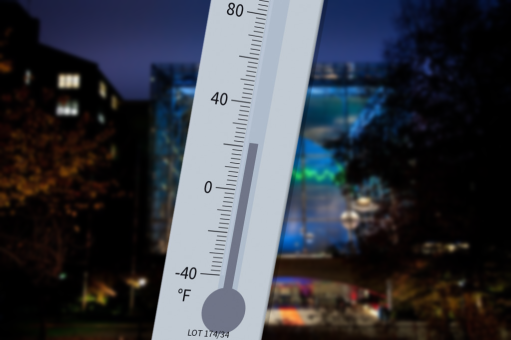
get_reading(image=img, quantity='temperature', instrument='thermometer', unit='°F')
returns 22 °F
